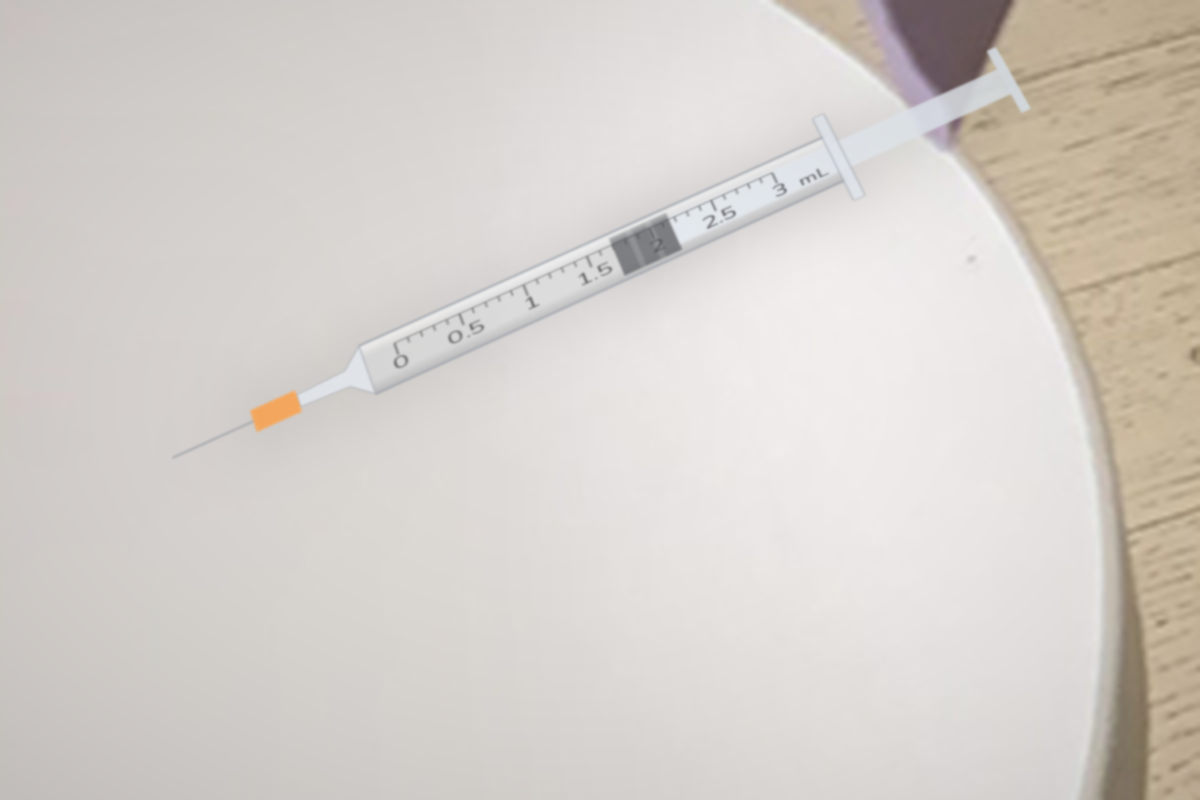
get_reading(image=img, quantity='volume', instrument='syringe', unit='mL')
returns 1.7 mL
